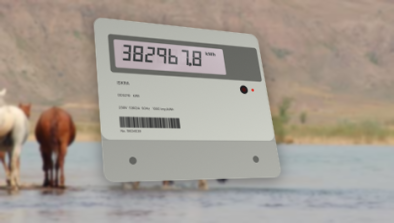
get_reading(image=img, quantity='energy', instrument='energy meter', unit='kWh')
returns 382967.8 kWh
